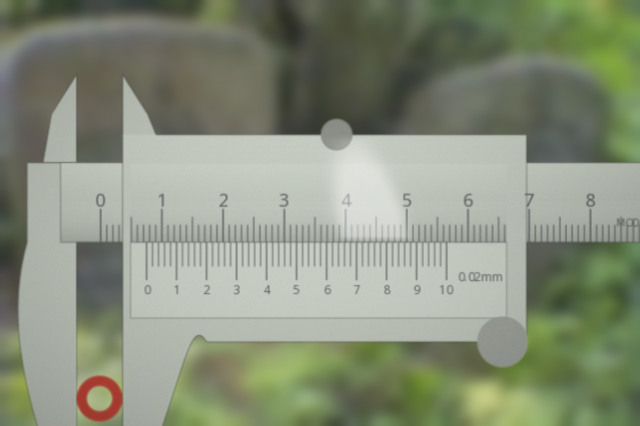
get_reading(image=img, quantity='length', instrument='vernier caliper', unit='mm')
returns 7.5 mm
